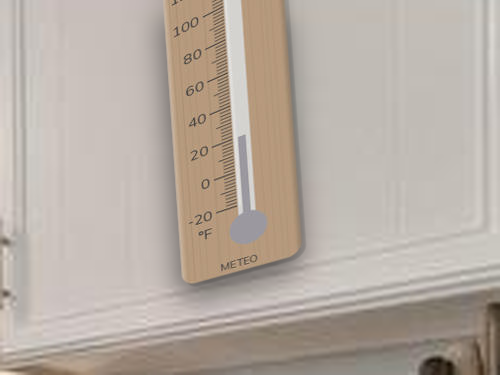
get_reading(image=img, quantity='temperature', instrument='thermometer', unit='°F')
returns 20 °F
